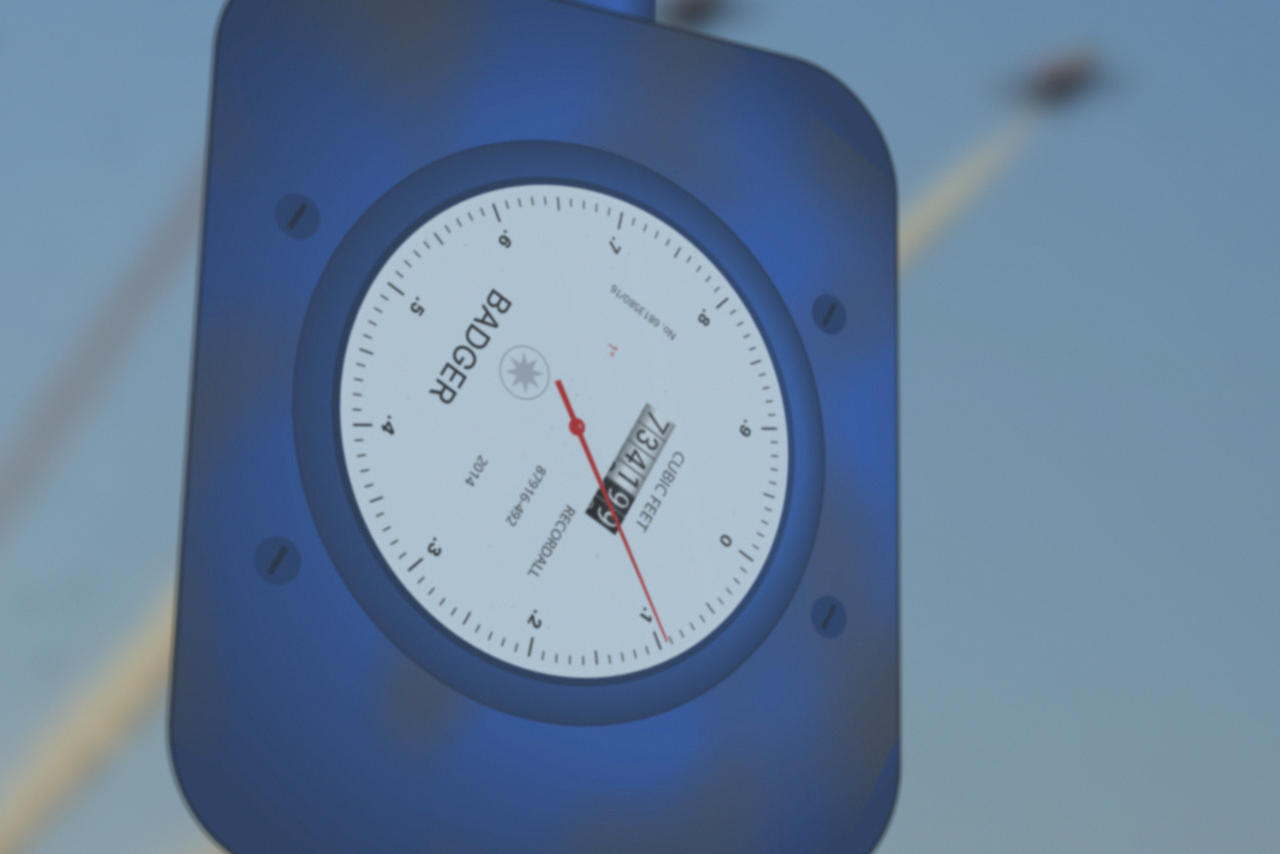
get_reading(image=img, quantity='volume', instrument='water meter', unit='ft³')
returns 734199.09 ft³
